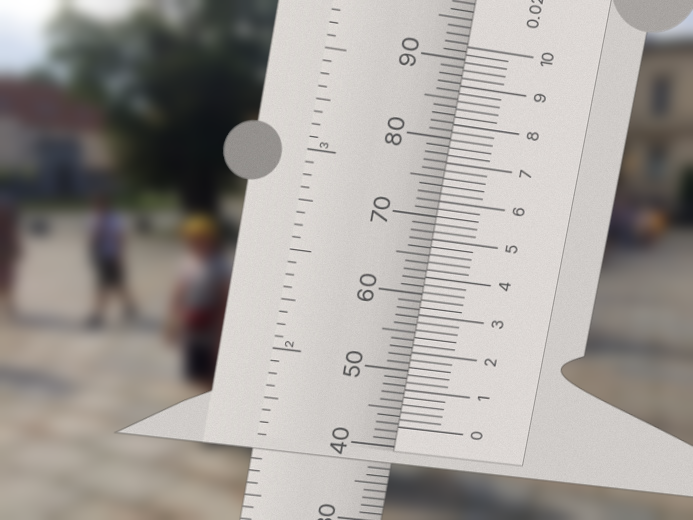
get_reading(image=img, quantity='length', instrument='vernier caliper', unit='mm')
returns 42.6 mm
